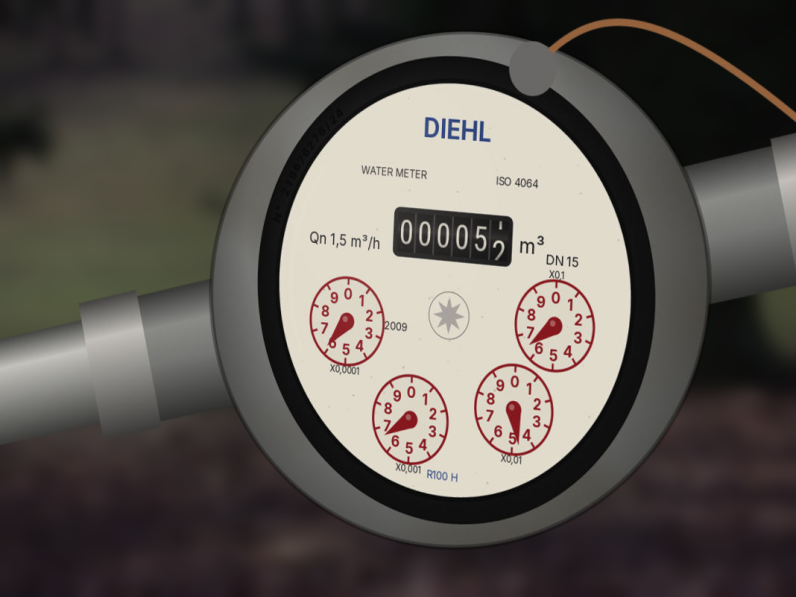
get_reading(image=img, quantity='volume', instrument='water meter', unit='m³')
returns 51.6466 m³
